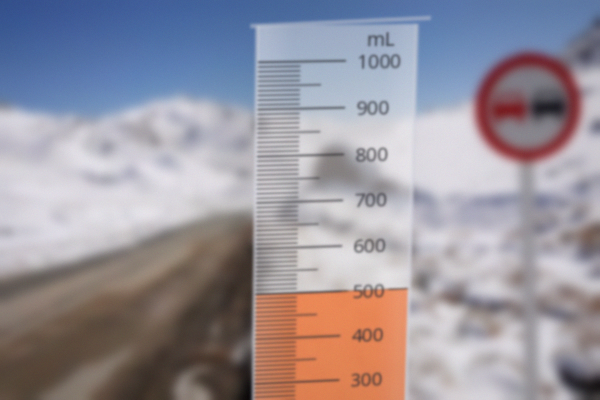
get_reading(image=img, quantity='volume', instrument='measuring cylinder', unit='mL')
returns 500 mL
